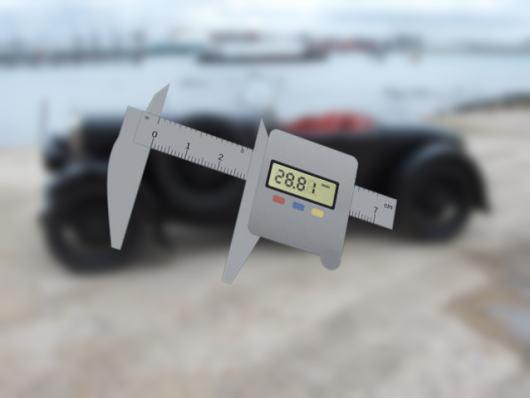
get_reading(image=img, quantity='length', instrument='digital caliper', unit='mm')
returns 28.81 mm
